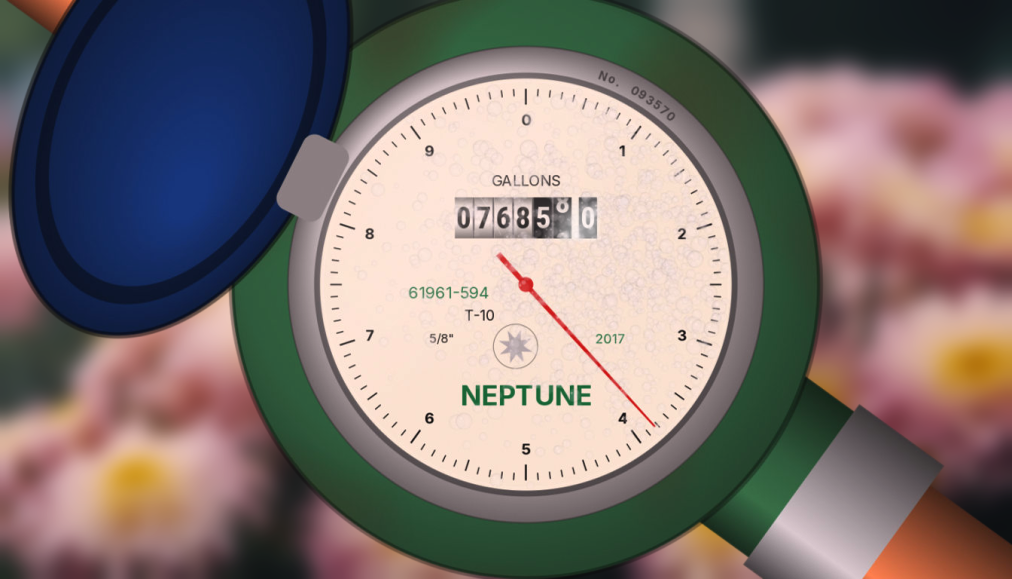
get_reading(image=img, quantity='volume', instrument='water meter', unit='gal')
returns 768583.8 gal
